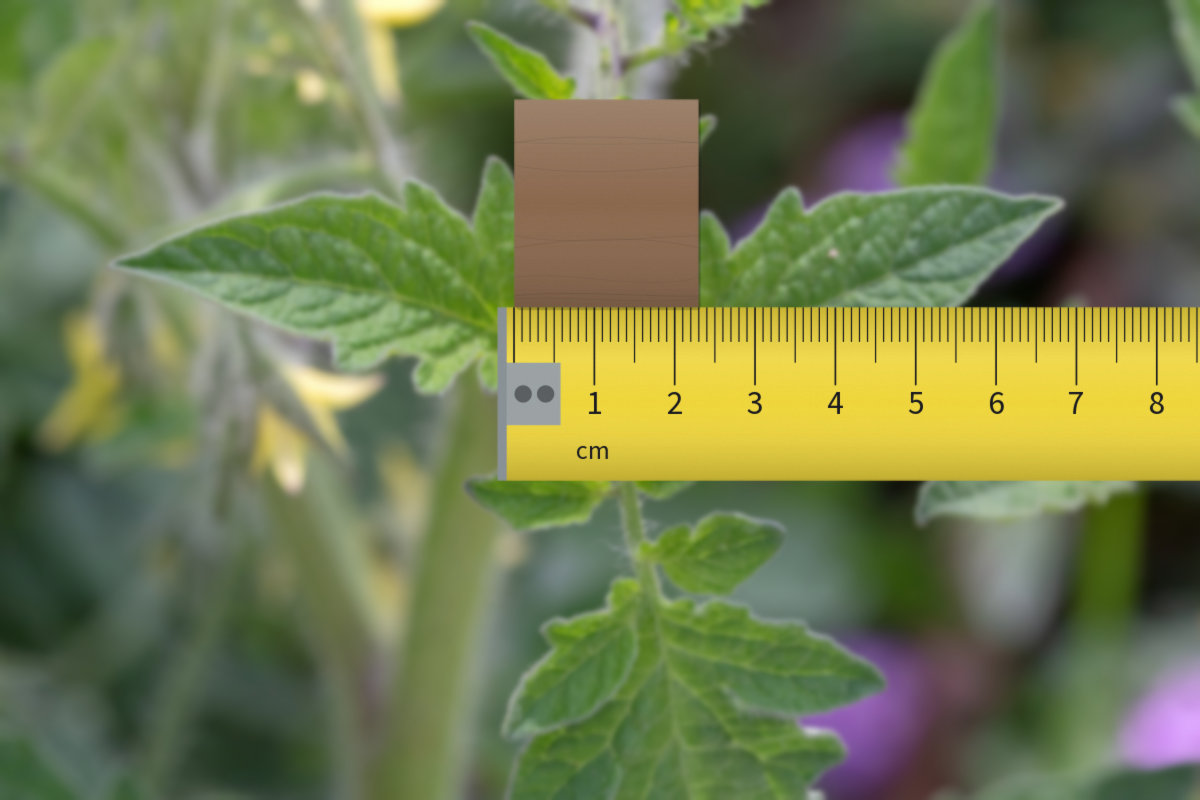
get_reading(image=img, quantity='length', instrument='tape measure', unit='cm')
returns 2.3 cm
